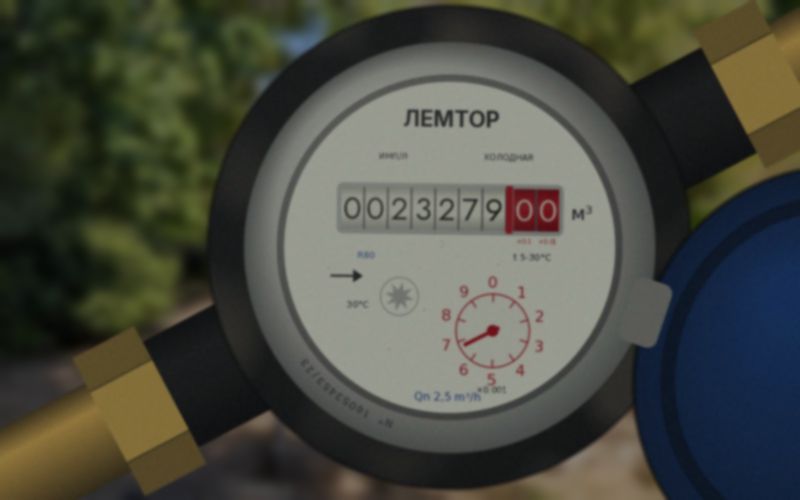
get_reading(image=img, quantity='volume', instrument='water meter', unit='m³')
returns 23279.006 m³
